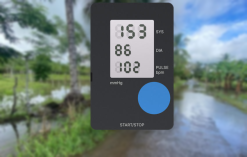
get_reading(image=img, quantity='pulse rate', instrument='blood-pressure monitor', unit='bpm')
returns 102 bpm
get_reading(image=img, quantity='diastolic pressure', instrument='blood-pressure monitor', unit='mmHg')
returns 86 mmHg
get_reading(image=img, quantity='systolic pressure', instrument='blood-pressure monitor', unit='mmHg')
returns 153 mmHg
